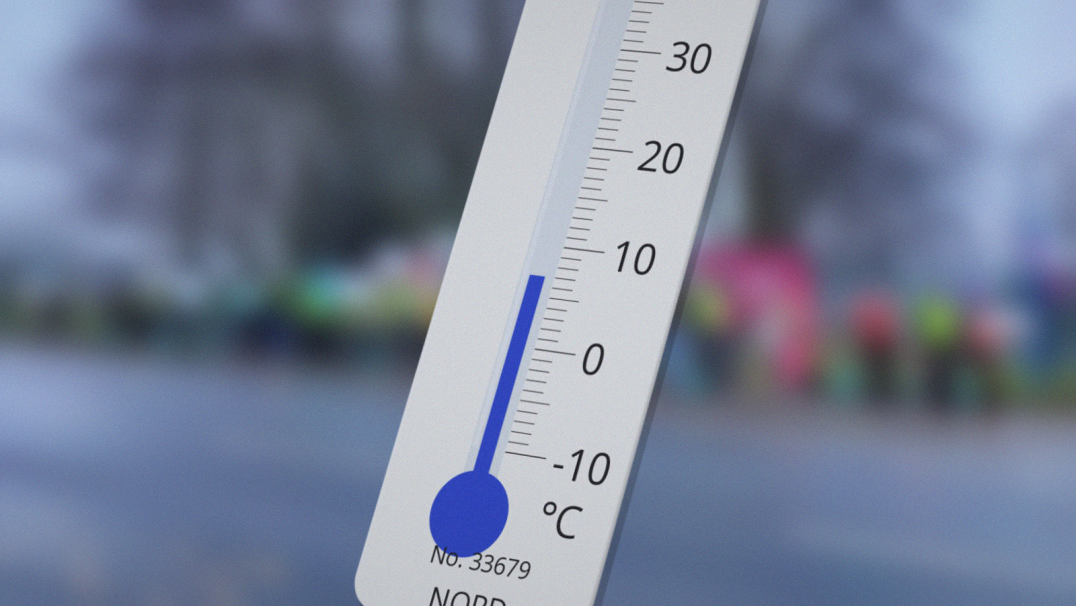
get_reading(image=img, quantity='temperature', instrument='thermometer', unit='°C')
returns 7 °C
